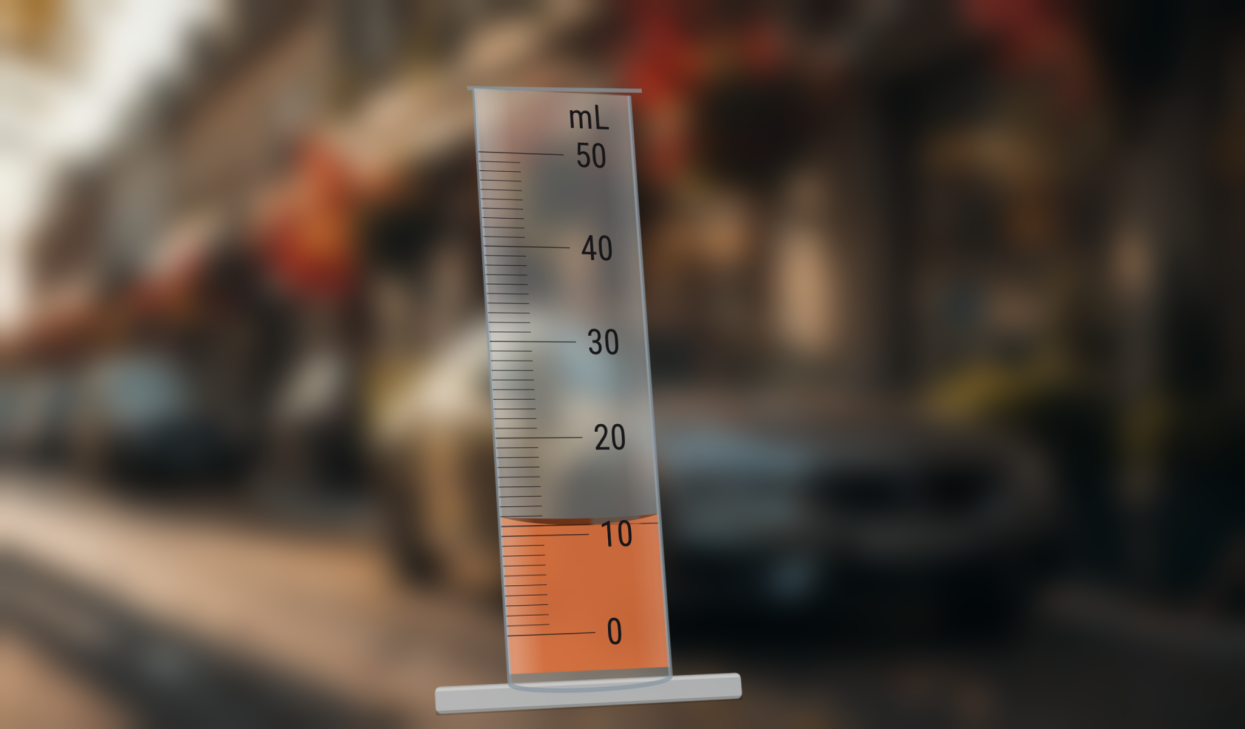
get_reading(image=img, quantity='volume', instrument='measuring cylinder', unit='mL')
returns 11 mL
